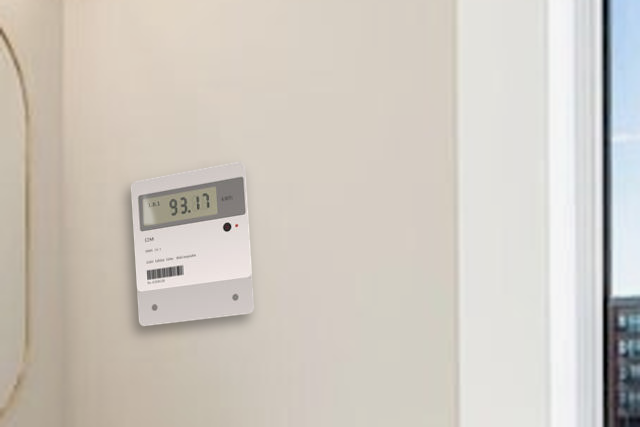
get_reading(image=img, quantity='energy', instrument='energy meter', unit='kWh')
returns 93.17 kWh
